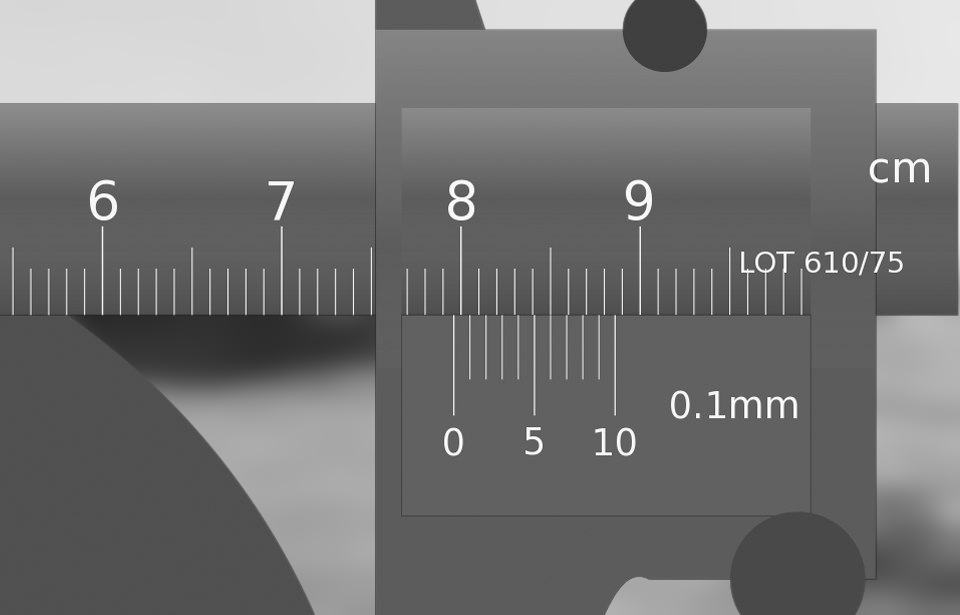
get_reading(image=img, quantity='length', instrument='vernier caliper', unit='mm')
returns 79.6 mm
